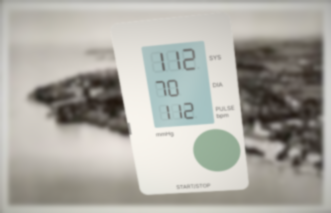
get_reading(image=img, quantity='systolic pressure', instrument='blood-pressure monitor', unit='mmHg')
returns 112 mmHg
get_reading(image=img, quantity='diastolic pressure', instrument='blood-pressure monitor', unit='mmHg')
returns 70 mmHg
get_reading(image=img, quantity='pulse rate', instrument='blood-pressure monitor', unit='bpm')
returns 112 bpm
